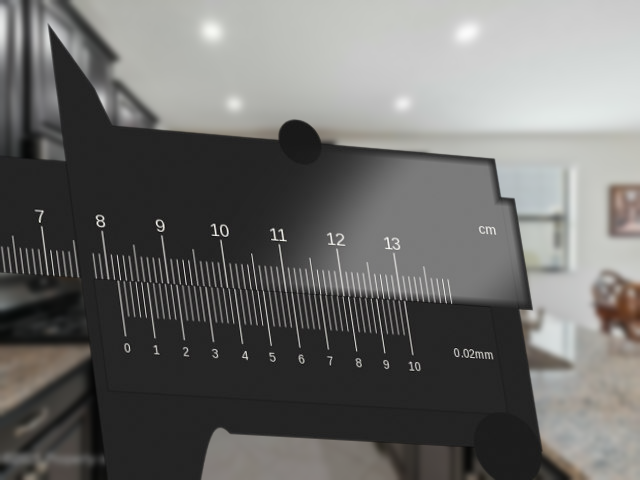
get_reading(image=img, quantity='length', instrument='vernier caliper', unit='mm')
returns 81.6 mm
